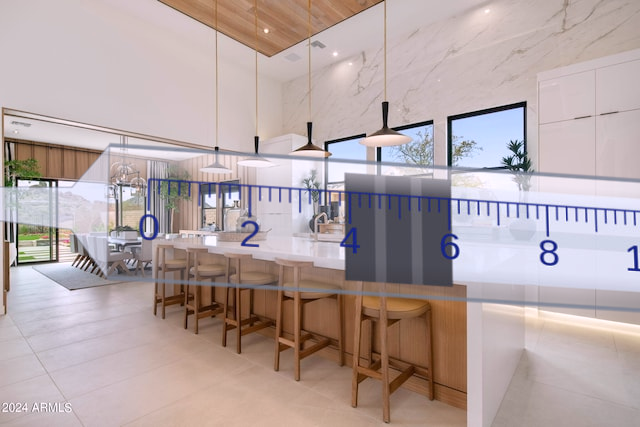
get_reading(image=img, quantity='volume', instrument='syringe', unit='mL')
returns 3.9 mL
